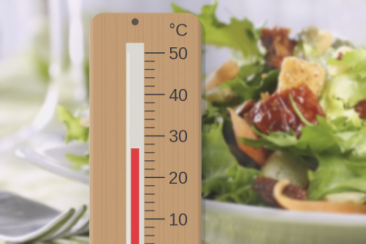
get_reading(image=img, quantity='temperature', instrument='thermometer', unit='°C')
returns 27 °C
